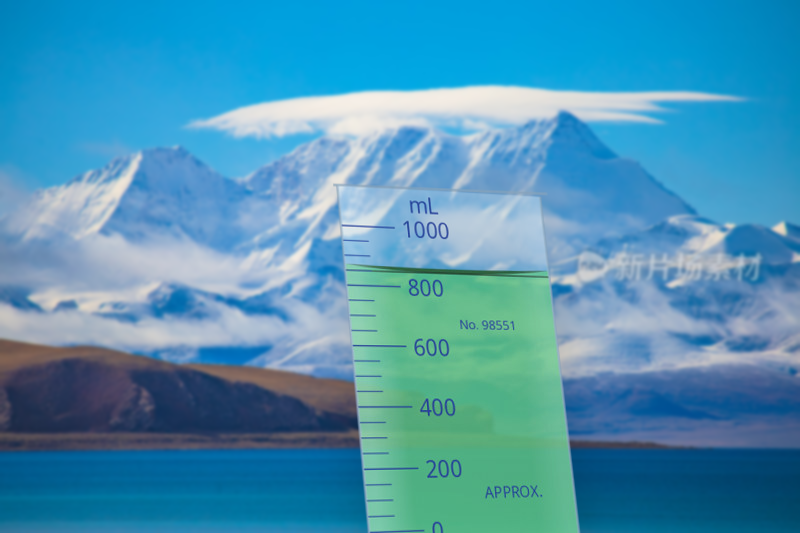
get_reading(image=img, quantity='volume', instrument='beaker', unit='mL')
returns 850 mL
